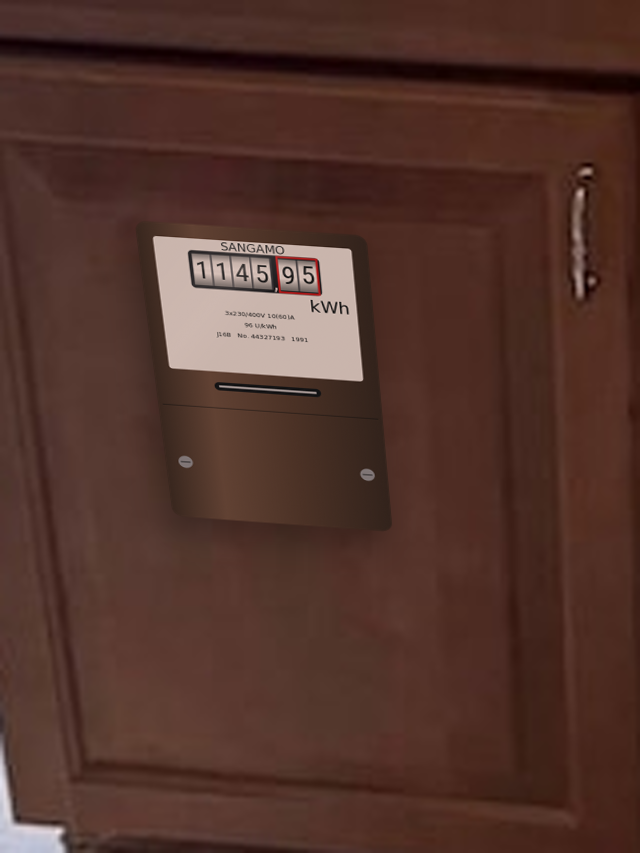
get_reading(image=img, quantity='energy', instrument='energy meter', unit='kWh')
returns 1145.95 kWh
